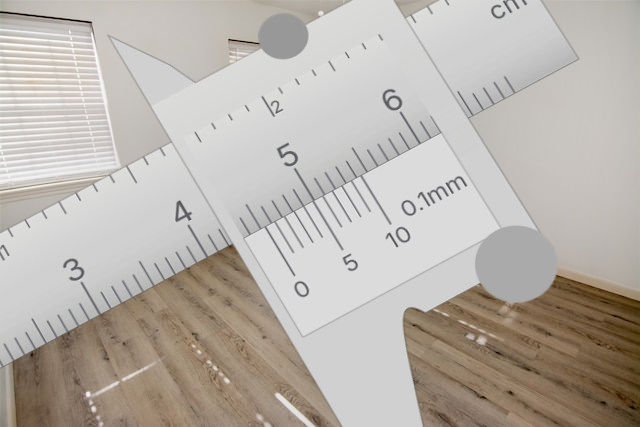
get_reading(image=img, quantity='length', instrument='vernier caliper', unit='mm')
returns 45.4 mm
